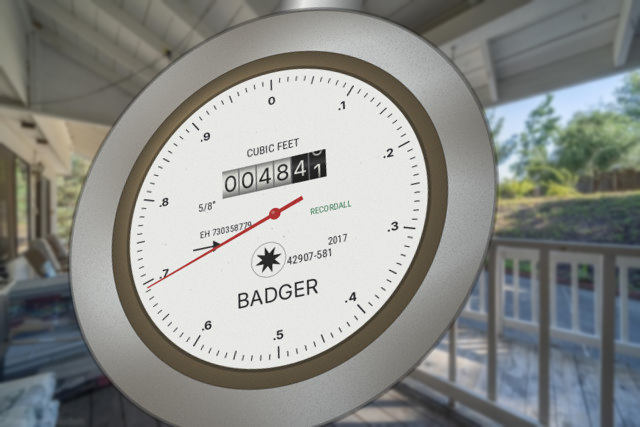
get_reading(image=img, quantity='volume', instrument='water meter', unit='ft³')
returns 4840.69 ft³
